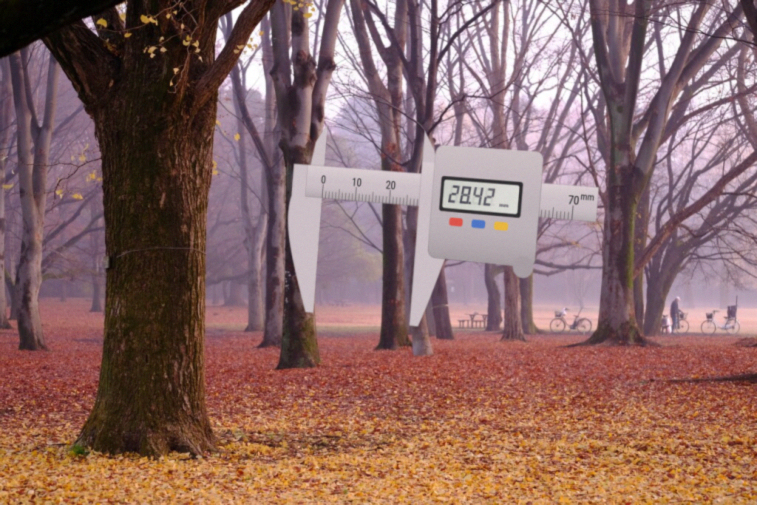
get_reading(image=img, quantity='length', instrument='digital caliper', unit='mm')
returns 28.42 mm
